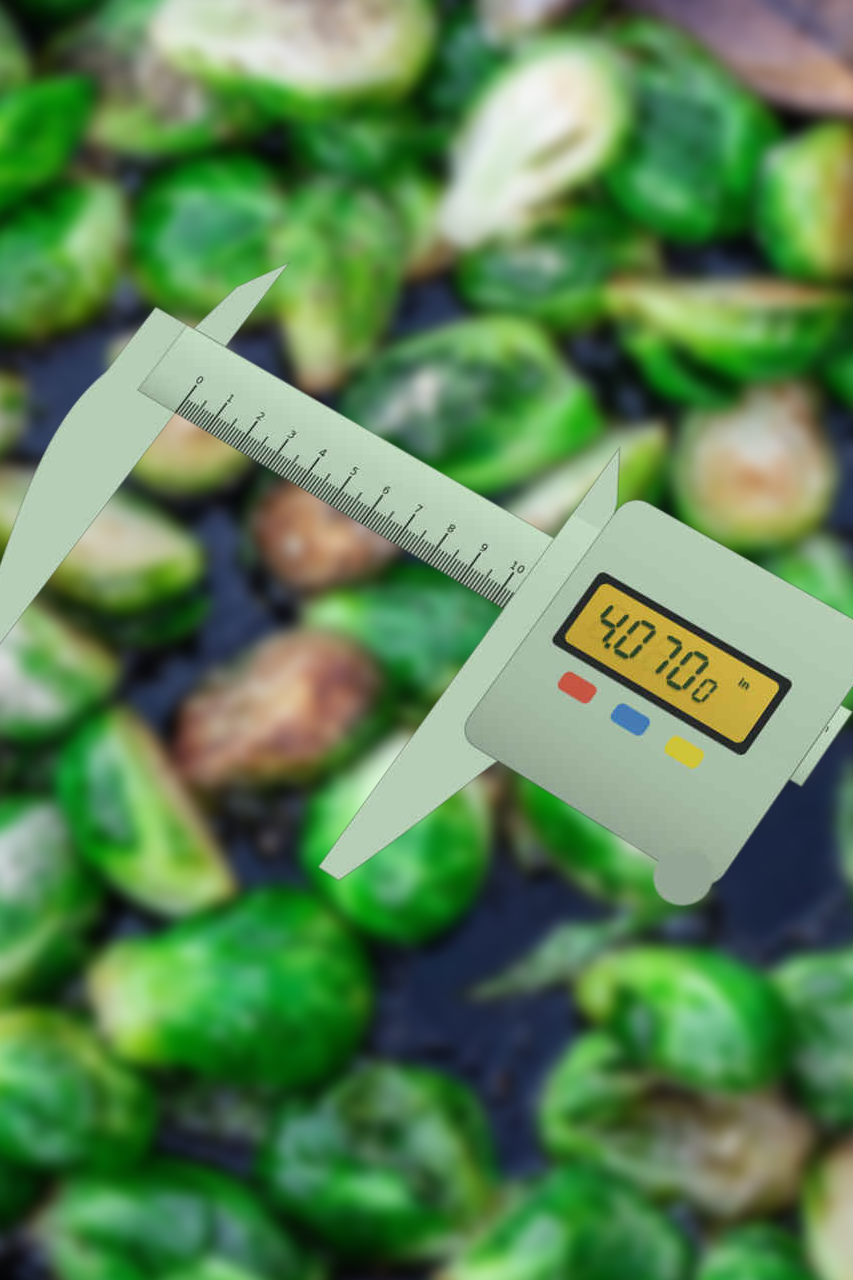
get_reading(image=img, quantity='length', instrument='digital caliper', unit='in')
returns 4.0700 in
